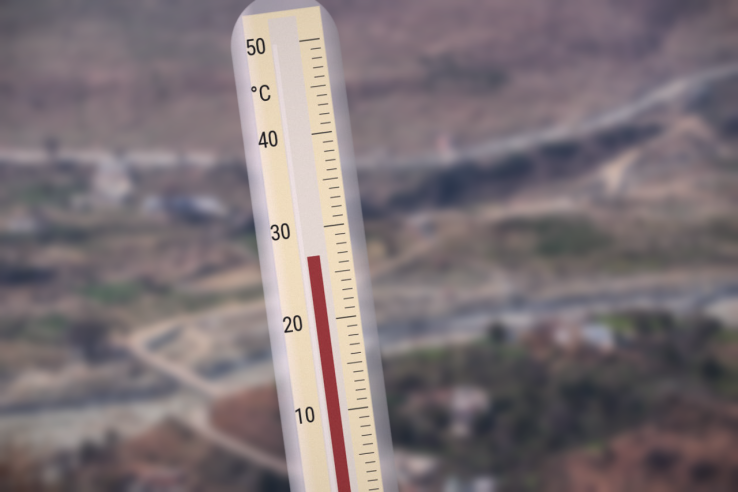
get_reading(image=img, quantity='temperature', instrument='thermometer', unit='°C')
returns 27 °C
